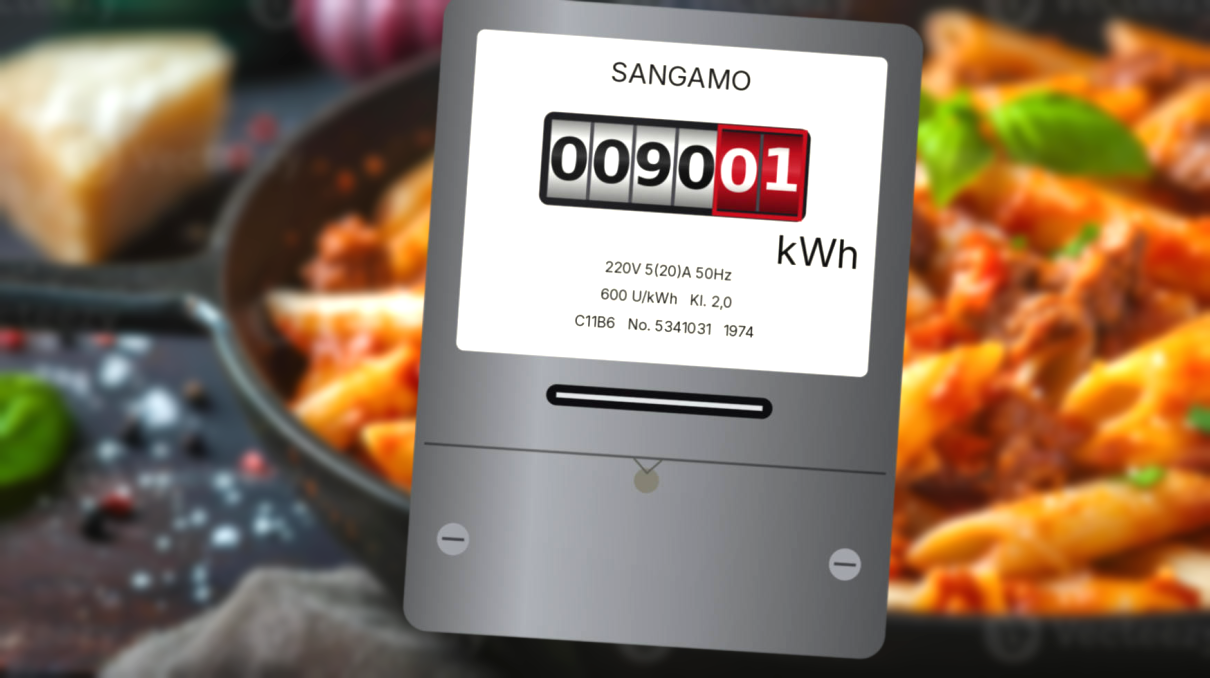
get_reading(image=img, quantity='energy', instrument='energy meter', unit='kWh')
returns 90.01 kWh
